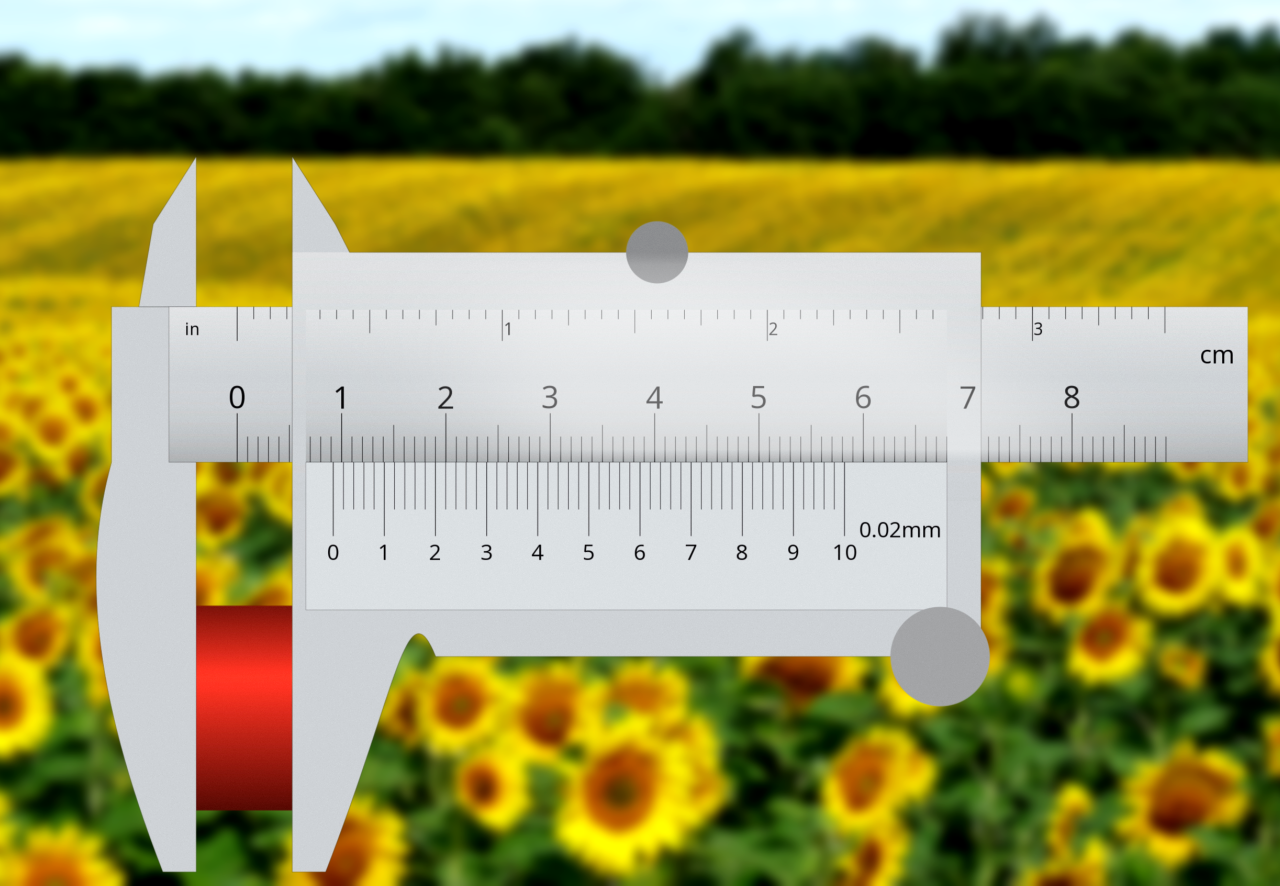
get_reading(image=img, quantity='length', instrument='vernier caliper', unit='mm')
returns 9.2 mm
